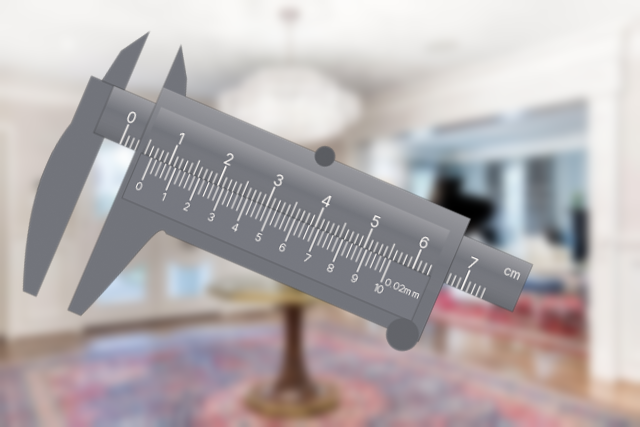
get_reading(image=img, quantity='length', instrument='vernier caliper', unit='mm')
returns 6.5 mm
